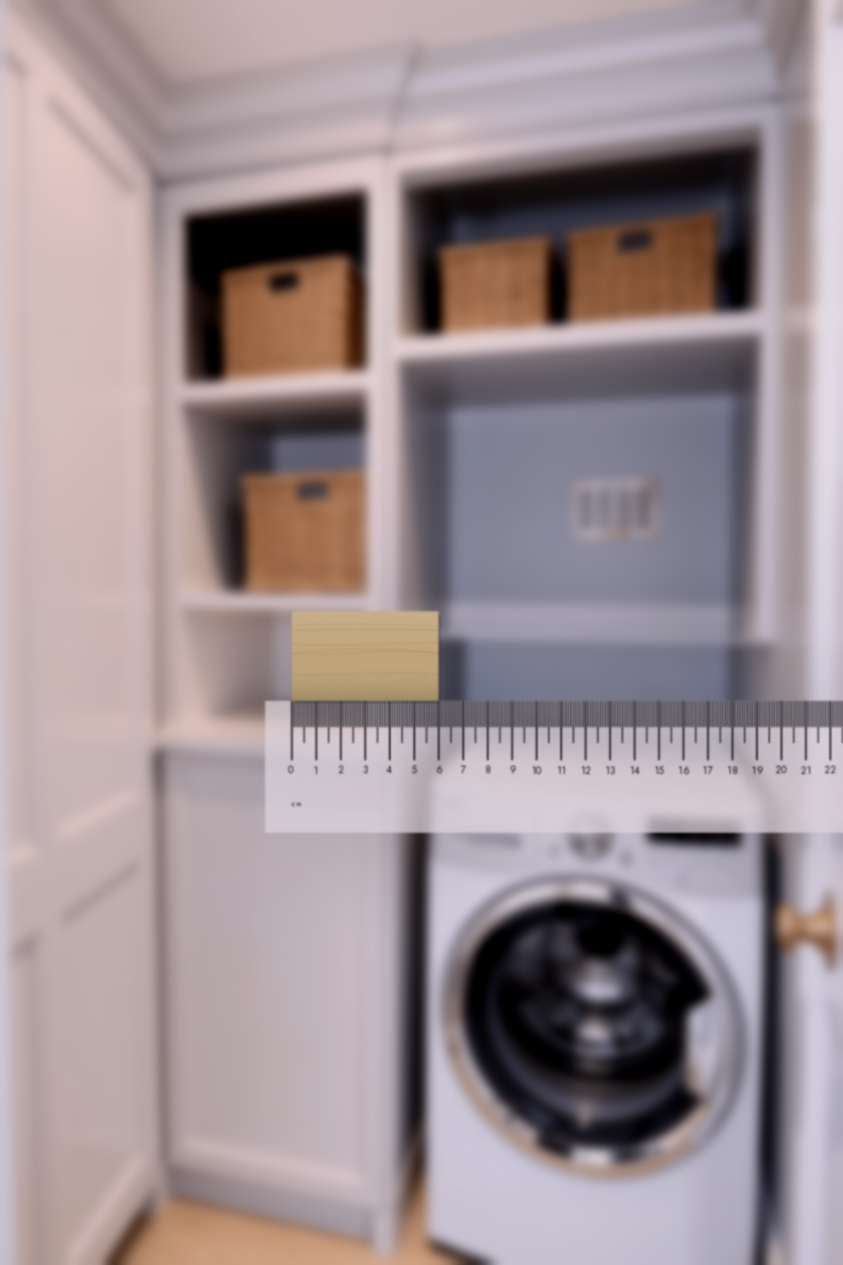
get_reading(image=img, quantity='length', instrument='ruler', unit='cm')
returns 6 cm
